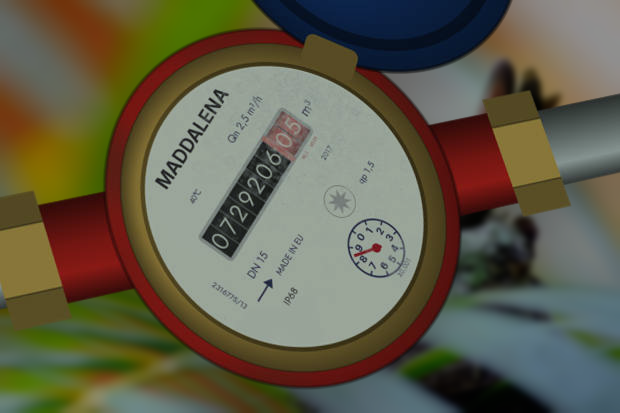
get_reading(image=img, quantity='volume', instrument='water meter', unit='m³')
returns 729206.058 m³
